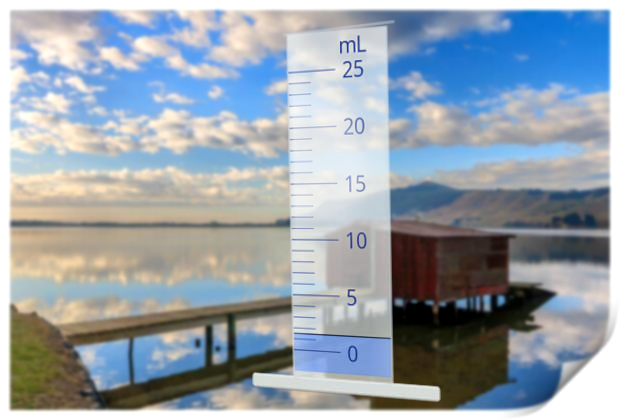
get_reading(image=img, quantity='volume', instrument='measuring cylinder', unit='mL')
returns 1.5 mL
